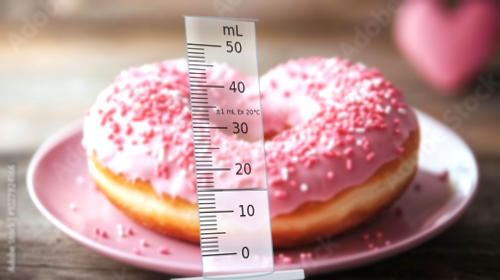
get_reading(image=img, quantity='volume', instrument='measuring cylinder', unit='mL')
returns 15 mL
